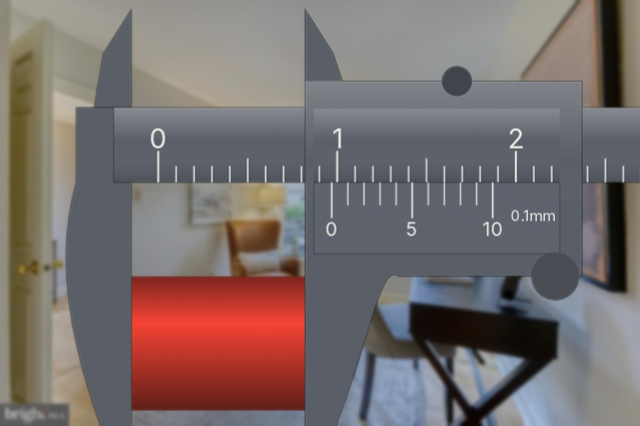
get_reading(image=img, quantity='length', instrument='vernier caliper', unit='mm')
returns 9.7 mm
